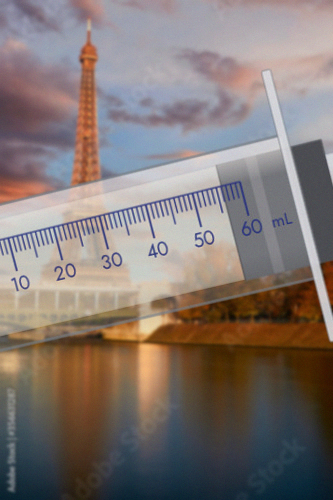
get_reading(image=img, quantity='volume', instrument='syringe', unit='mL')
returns 56 mL
